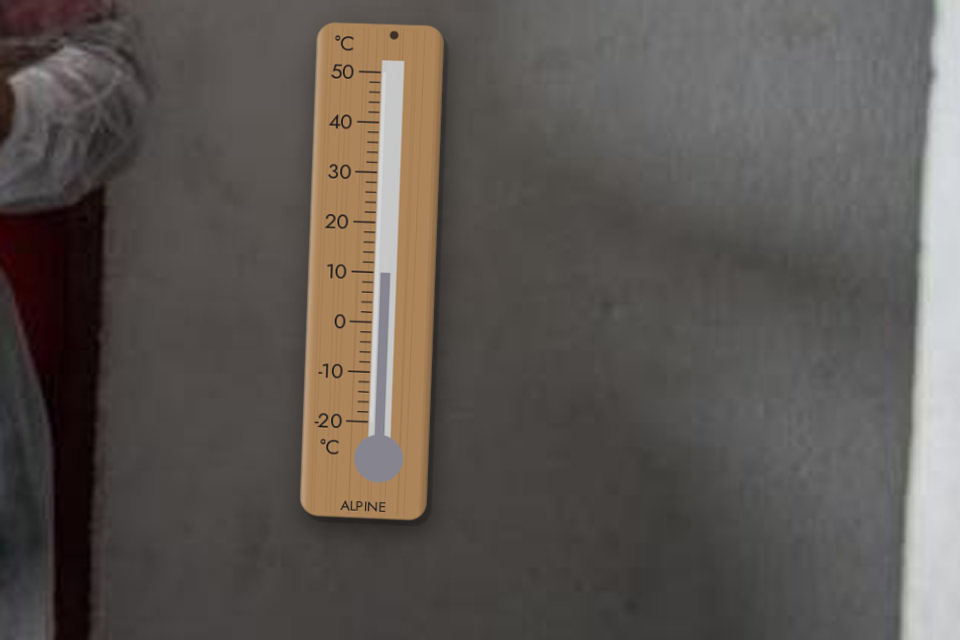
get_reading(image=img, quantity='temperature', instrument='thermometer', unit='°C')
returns 10 °C
